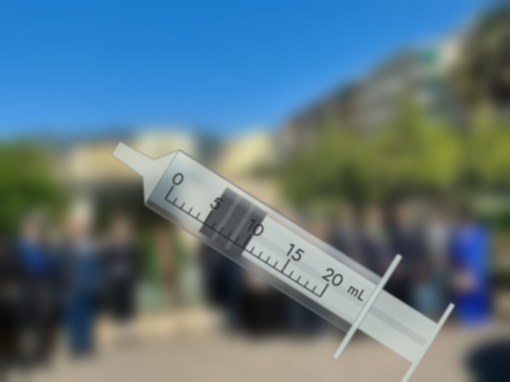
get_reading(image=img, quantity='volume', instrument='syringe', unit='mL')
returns 5 mL
